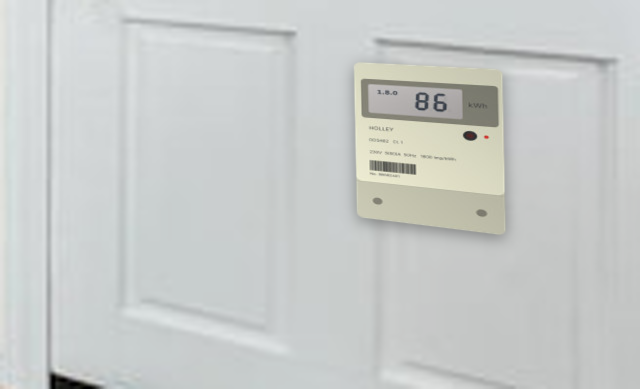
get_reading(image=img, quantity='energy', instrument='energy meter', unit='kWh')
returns 86 kWh
